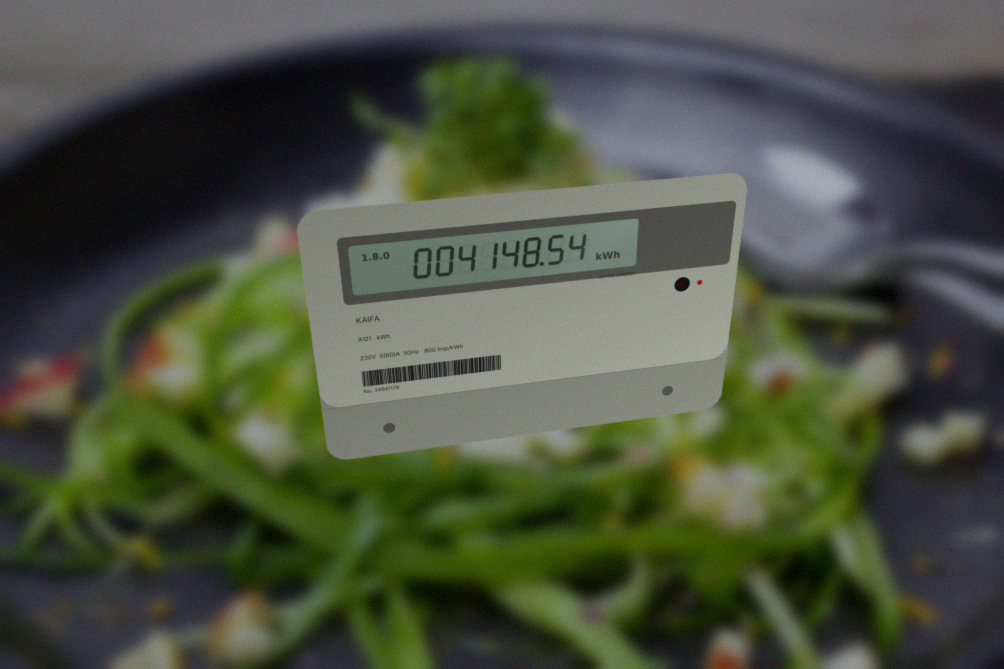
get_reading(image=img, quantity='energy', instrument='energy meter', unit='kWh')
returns 4148.54 kWh
